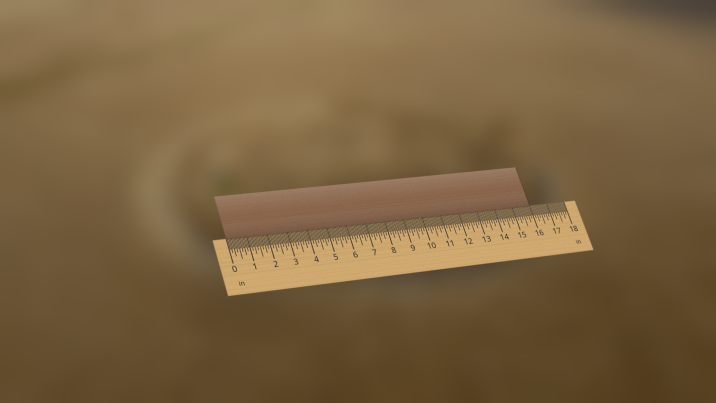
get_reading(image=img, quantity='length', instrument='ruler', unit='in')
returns 16 in
